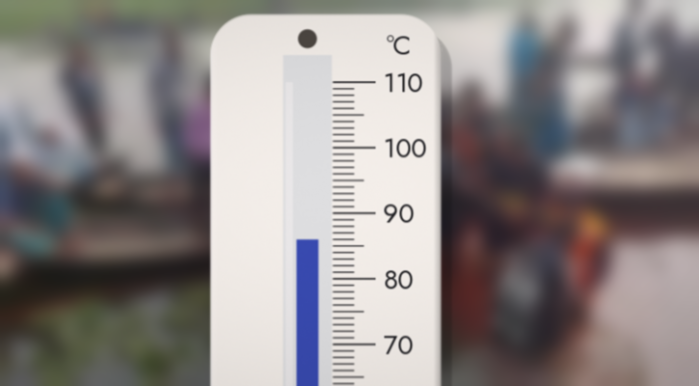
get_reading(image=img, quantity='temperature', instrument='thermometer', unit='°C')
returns 86 °C
